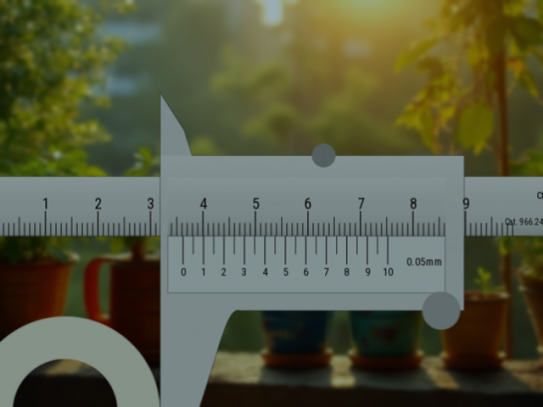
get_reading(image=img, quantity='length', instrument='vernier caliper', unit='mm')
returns 36.2 mm
